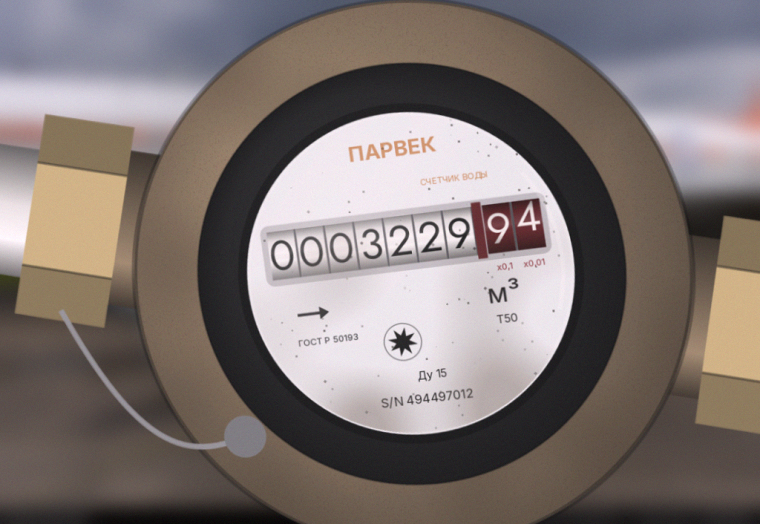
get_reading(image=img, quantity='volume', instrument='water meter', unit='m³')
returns 3229.94 m³
